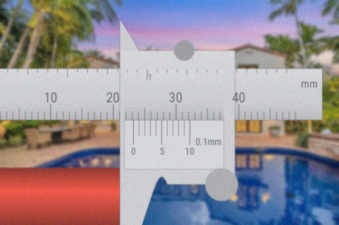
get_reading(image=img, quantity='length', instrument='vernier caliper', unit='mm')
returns 23.2 mm
